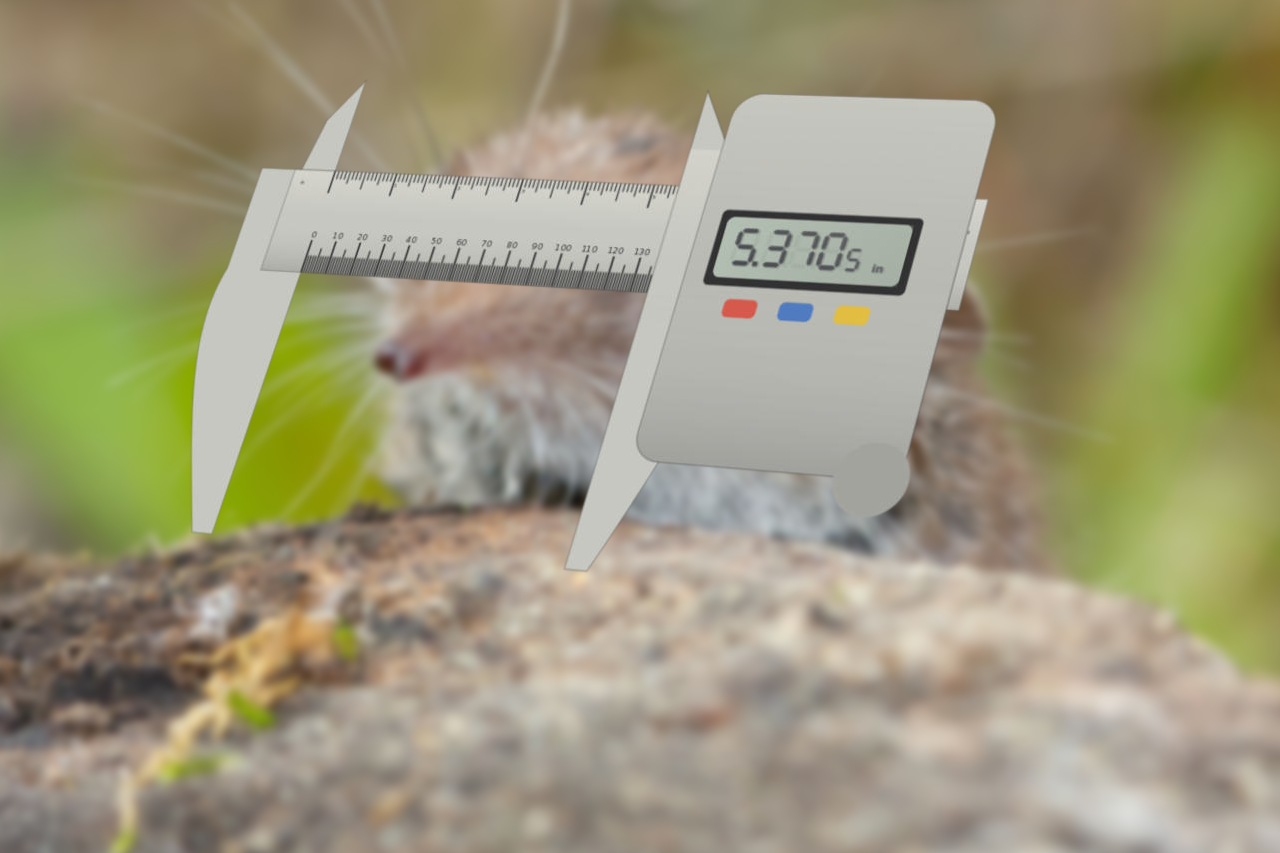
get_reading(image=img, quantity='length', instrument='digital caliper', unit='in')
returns 5.3705 in
